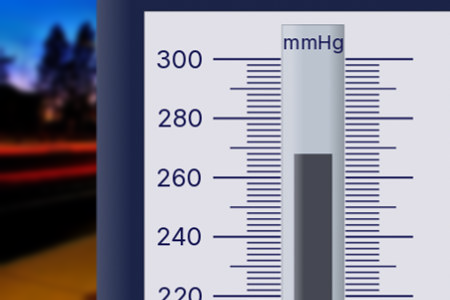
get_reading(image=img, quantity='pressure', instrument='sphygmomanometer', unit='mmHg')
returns 268 mmHg
